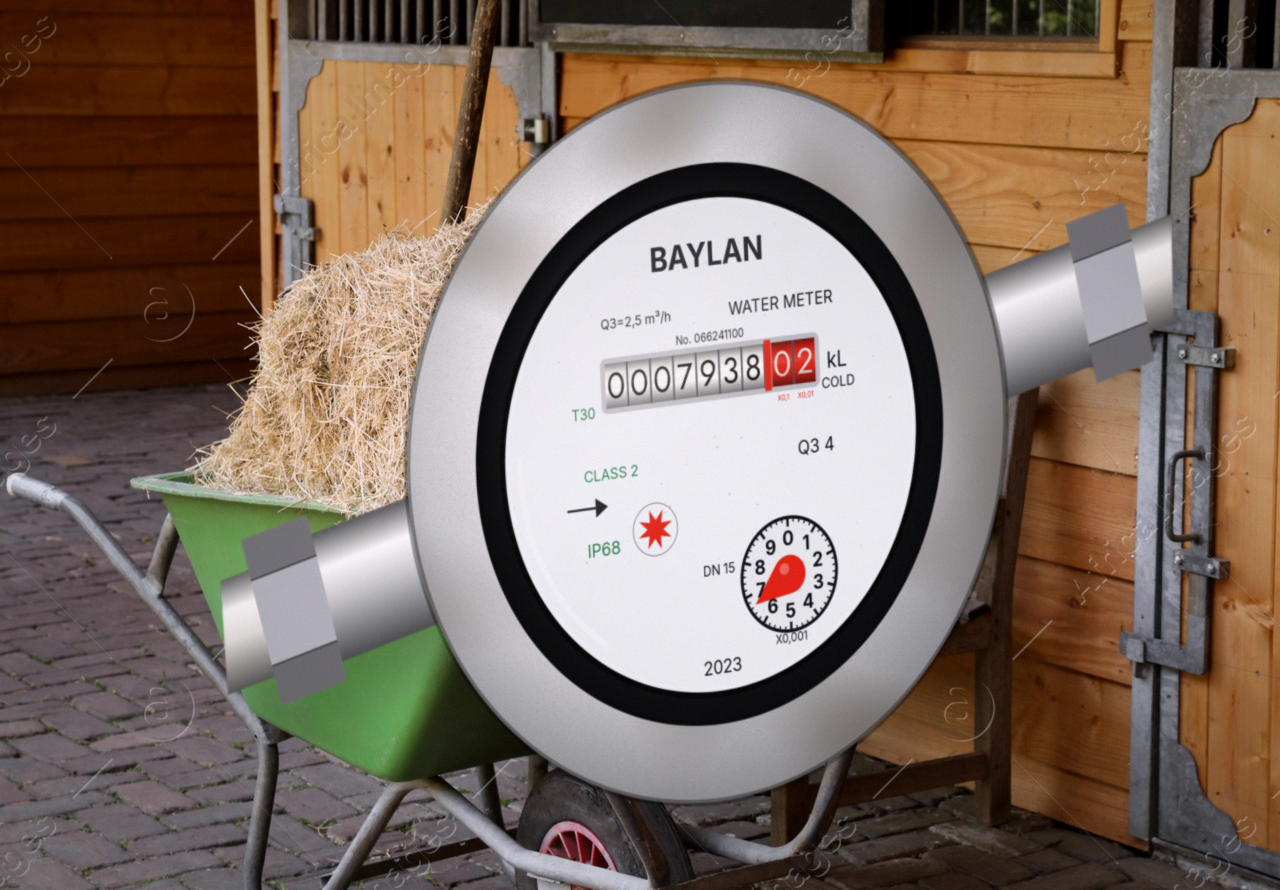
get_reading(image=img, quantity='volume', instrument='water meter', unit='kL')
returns 7938.026 kL
